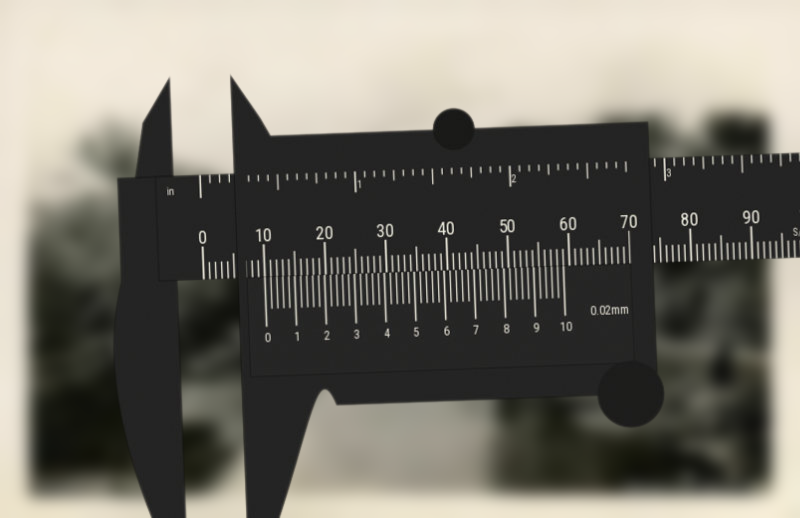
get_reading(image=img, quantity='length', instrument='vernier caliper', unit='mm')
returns 10.0 mm
